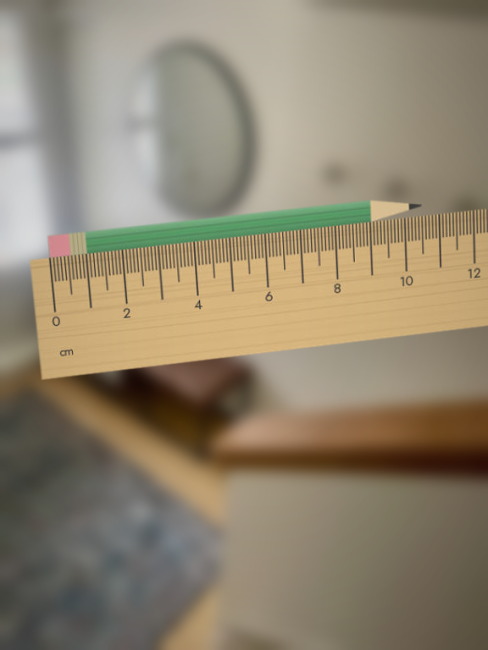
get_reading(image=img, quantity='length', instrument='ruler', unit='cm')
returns 10.5 cm
